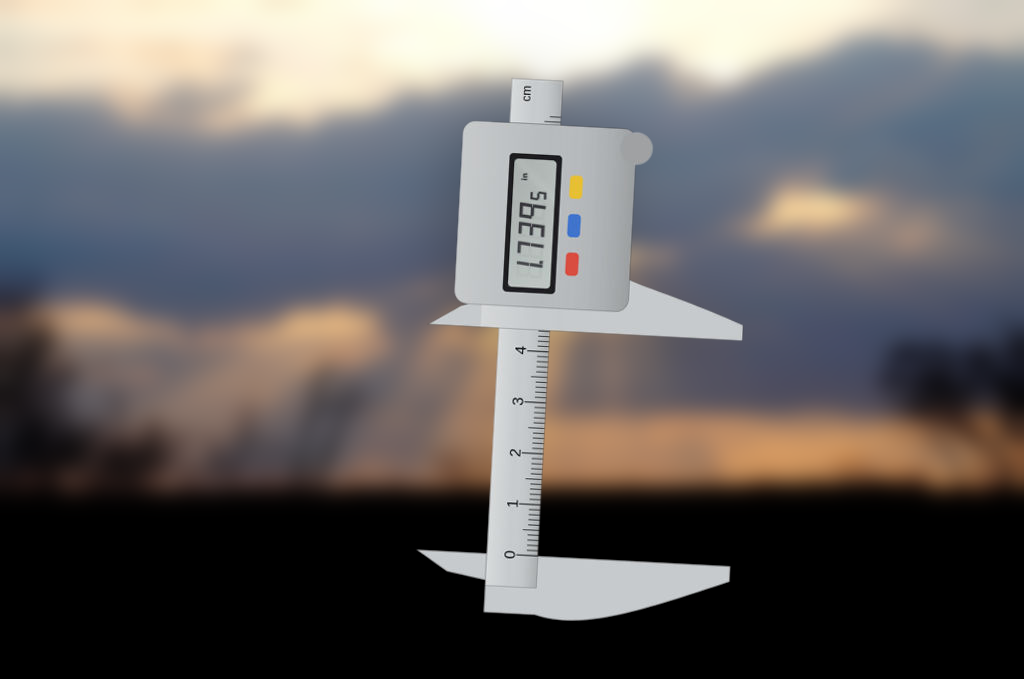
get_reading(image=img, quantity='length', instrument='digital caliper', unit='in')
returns 1.7395 in
